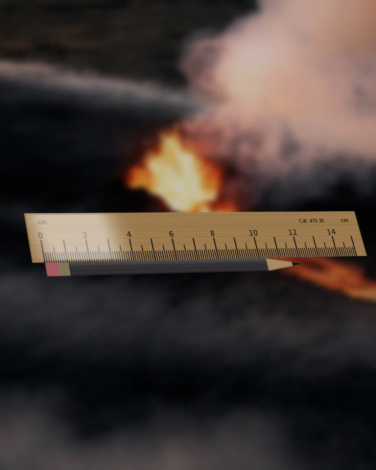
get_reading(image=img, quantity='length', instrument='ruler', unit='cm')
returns 12 cm
